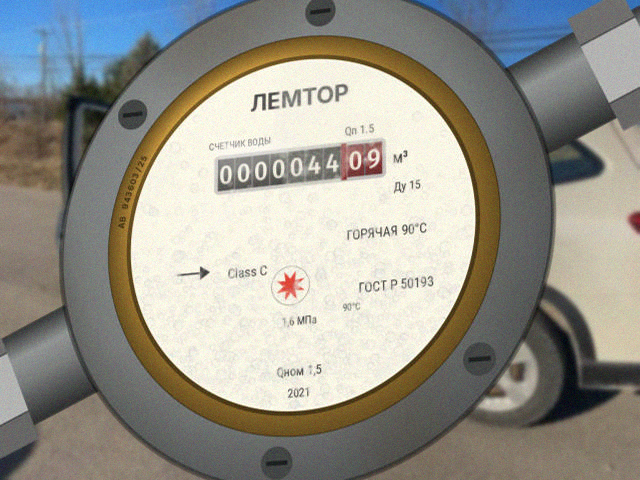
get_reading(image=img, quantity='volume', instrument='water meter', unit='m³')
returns 44.09 m³
